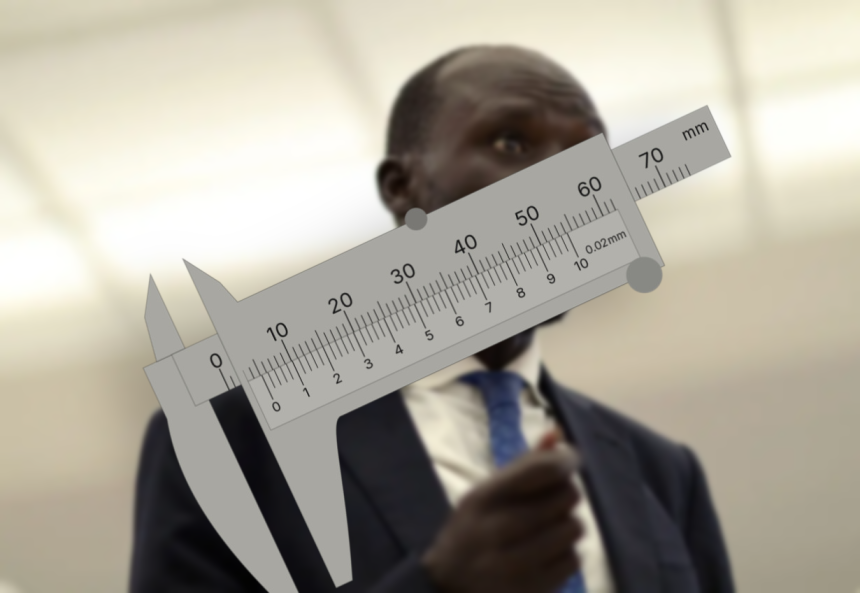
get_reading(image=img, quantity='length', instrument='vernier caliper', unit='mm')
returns 5.2 mm
